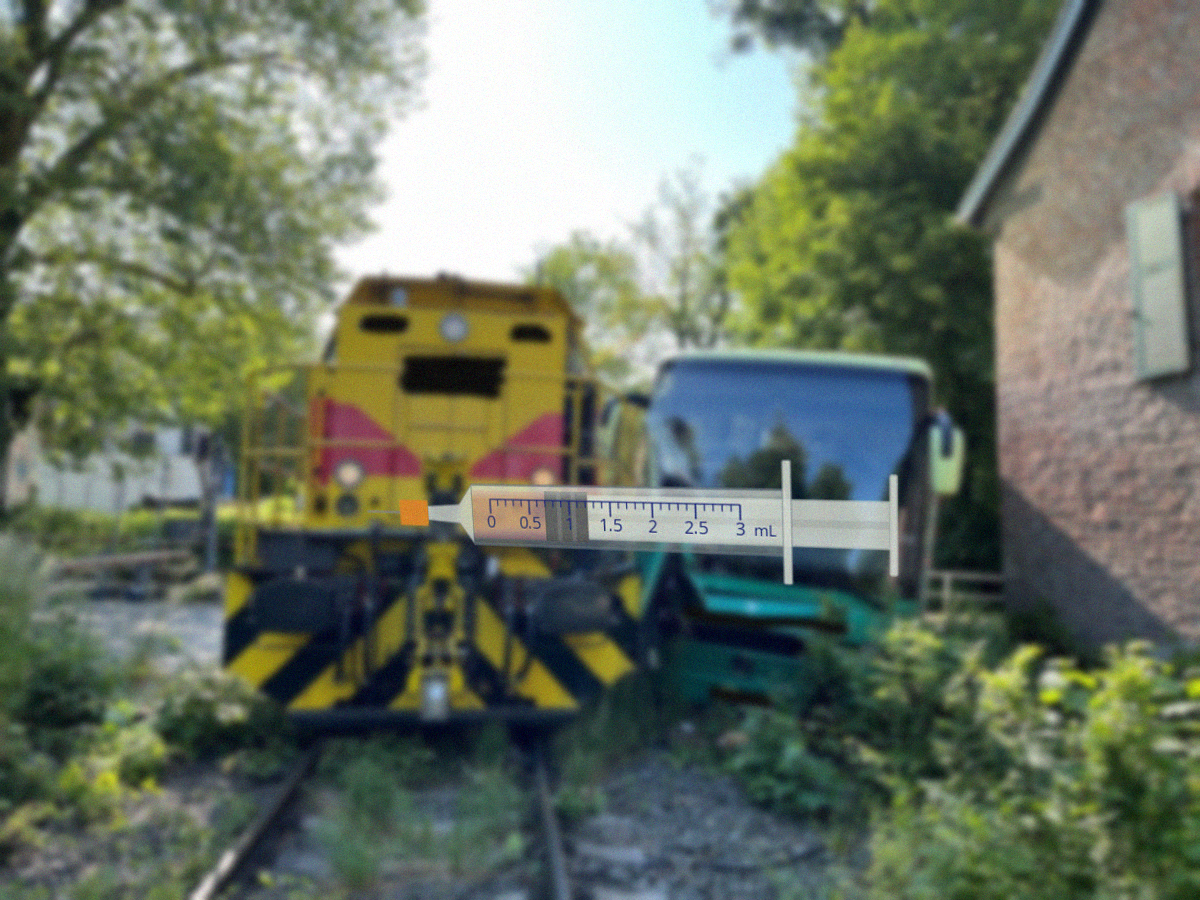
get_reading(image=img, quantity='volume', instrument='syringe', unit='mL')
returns 0.7 mL
